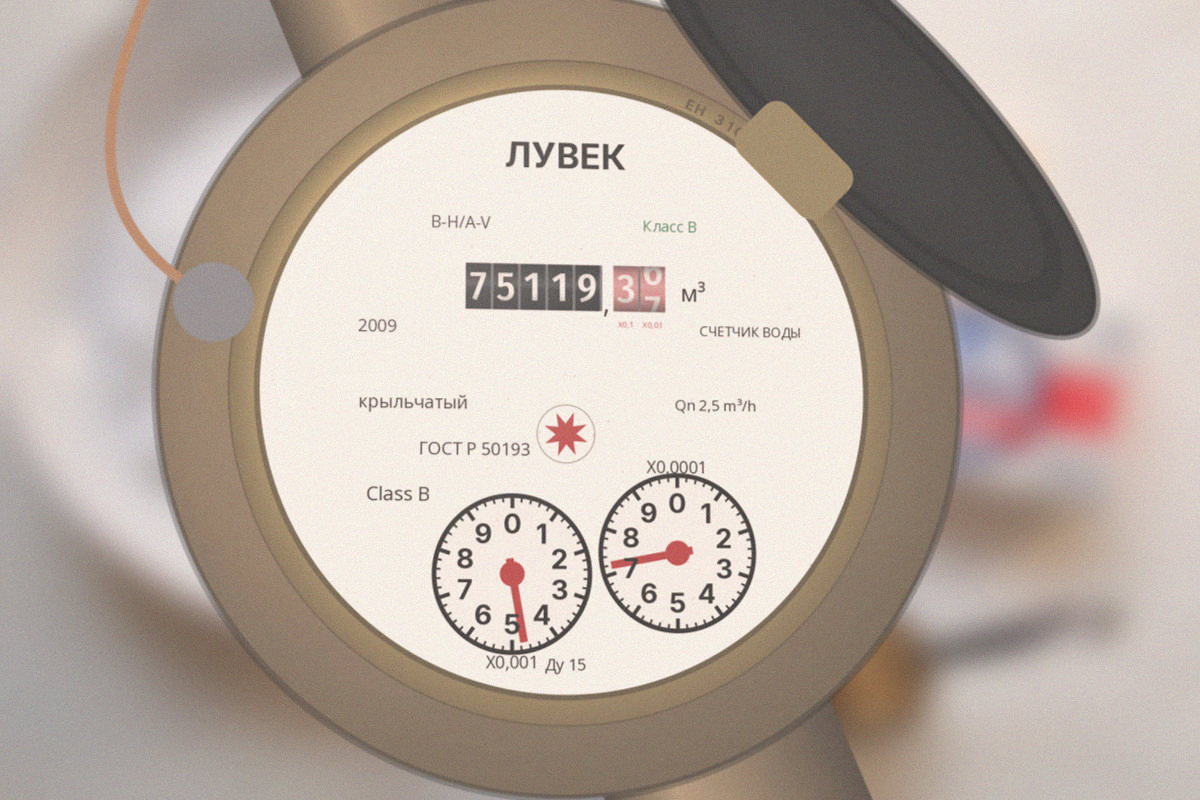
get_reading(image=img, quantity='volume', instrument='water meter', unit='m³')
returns 75119.3647 m³
